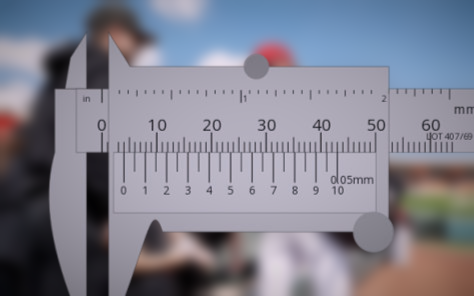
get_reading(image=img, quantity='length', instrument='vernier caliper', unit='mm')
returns 4.0 mm
